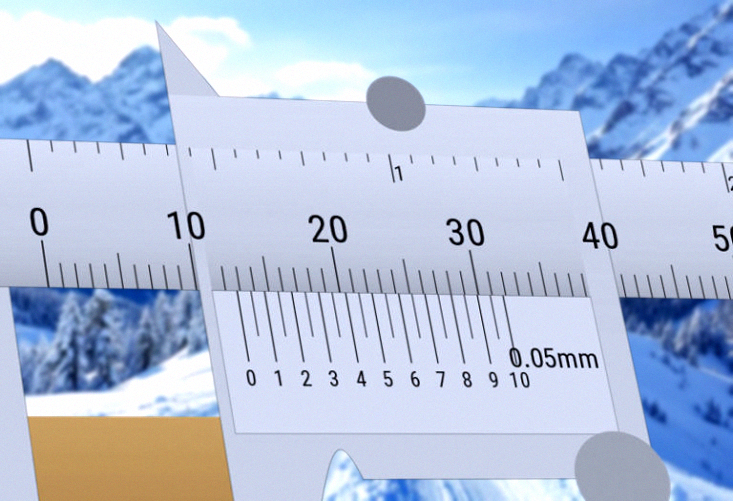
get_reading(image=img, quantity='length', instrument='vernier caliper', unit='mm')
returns 12.8 mm
